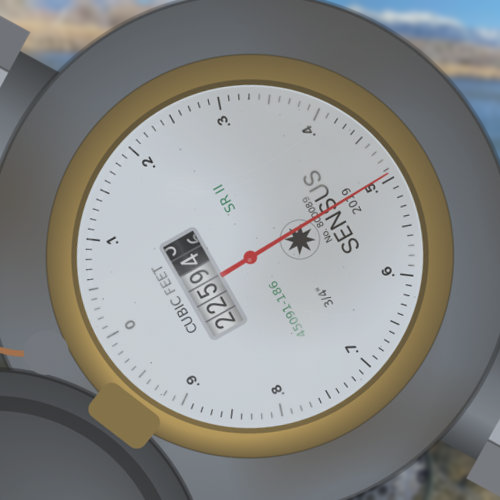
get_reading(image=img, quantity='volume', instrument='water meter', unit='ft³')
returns 225945.49 ft³
